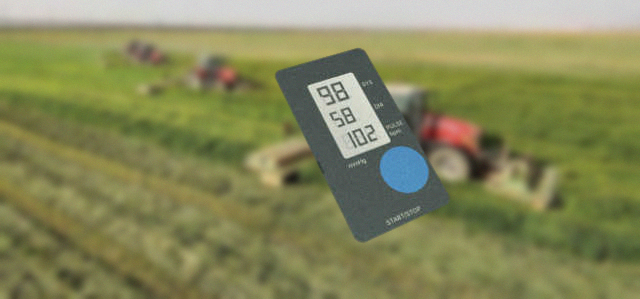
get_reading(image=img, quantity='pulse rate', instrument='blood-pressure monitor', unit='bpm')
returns 102 bpm
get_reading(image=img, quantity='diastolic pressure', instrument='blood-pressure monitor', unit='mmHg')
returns 58 mmHg
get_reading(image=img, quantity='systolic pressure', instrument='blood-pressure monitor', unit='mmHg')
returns 98 mmHg
